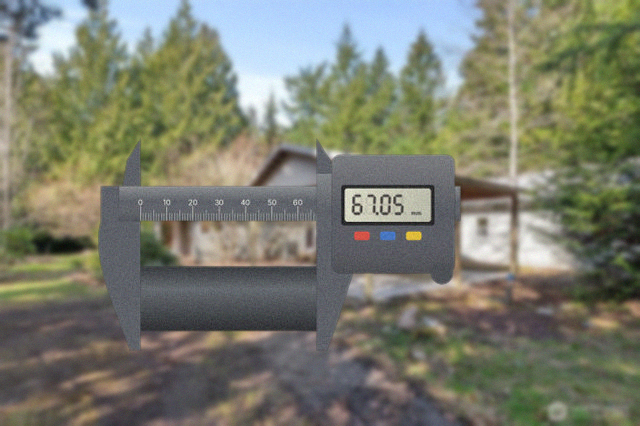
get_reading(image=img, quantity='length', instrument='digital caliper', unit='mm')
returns 67.05 mm
